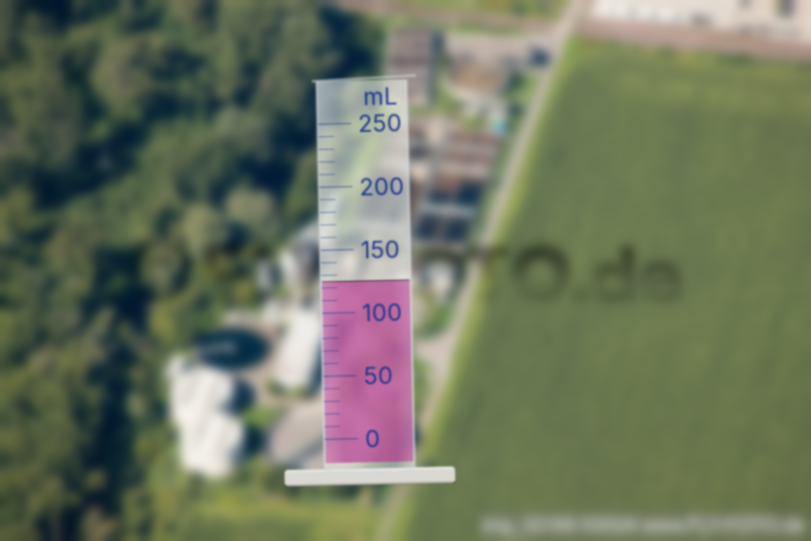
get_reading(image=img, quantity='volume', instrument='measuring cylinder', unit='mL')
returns 125 mL
